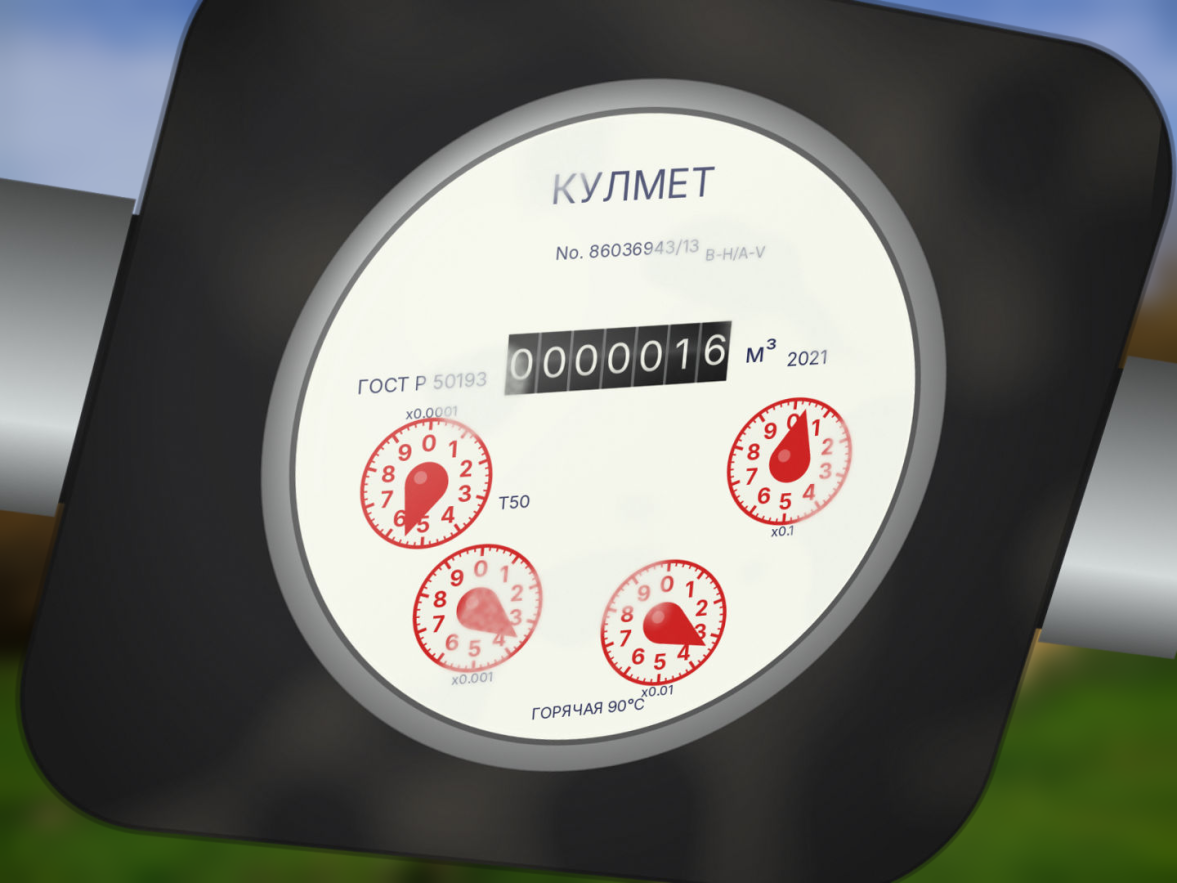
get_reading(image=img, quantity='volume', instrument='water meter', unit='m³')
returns 16.0335 m³
